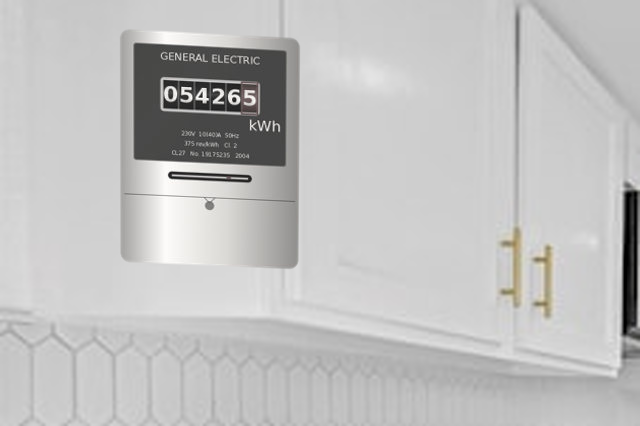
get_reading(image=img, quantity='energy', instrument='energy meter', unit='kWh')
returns 5426.5 kWh
